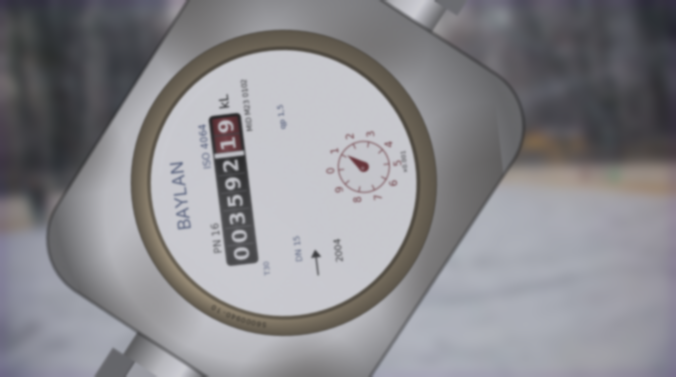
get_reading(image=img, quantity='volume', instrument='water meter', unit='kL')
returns 3592.191 kL
